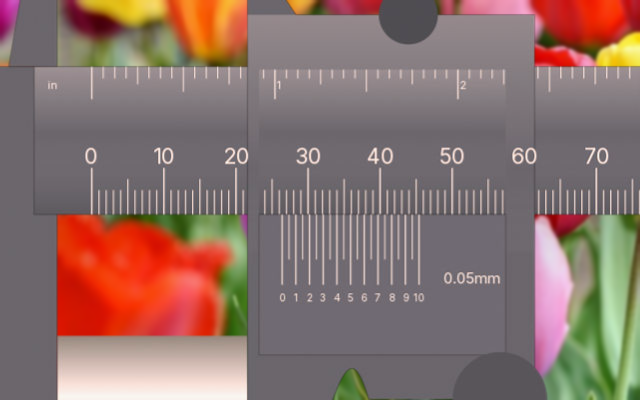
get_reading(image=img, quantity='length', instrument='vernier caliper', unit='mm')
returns 26.4 mm
